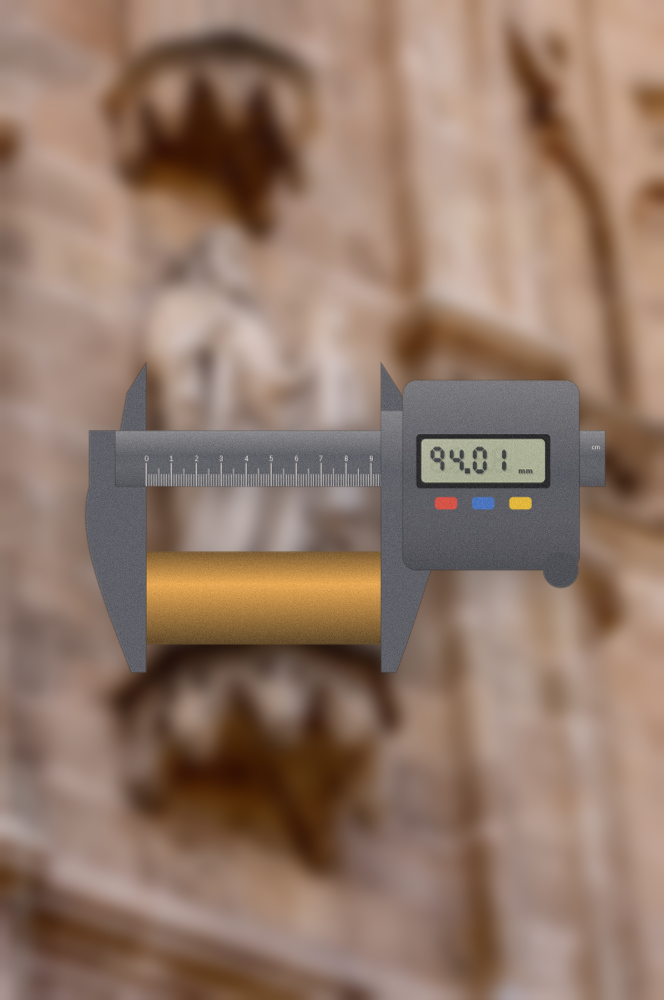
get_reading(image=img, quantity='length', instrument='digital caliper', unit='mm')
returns 94.01 mm
